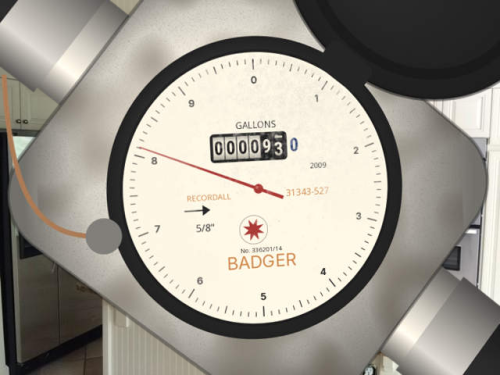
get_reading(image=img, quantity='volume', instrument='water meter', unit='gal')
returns 928.1 gal
